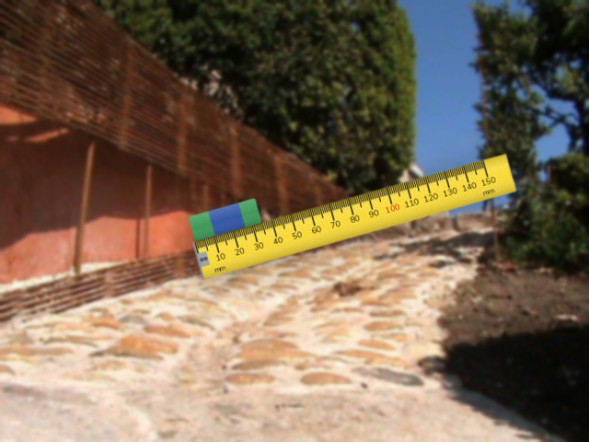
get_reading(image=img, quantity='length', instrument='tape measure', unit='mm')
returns 35 mm
